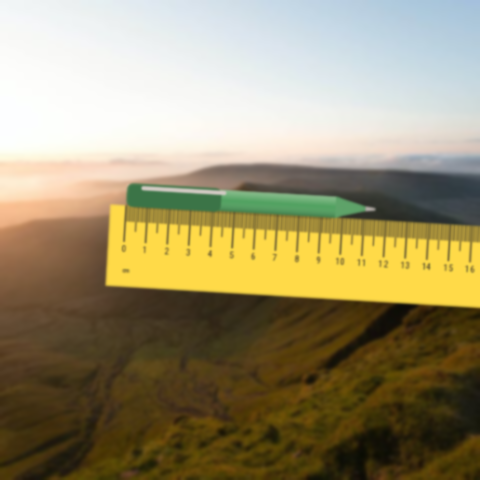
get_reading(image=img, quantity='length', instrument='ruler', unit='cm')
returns 11.5 cm
